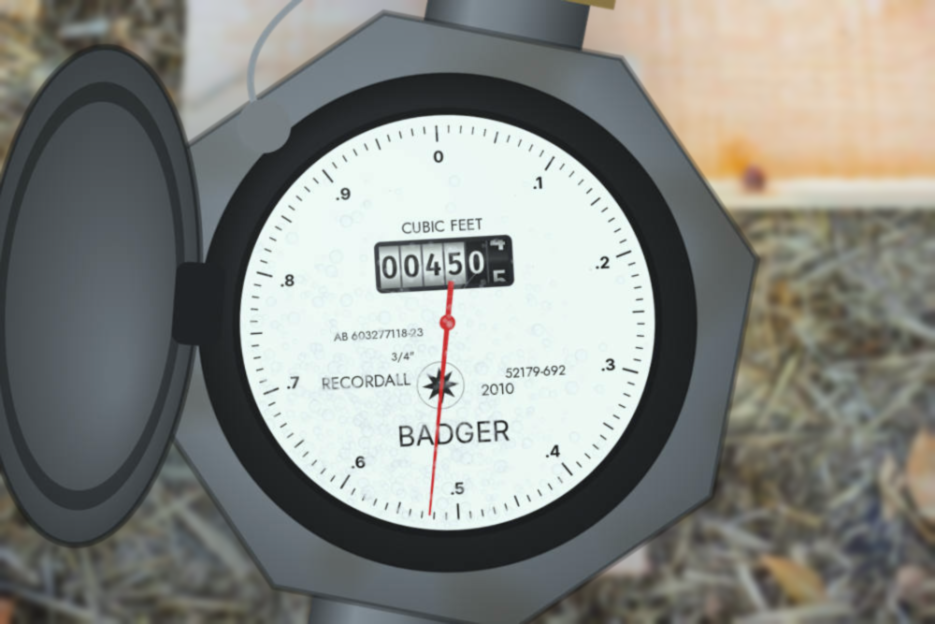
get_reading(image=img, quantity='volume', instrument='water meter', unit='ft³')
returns 4504.52 ft³
